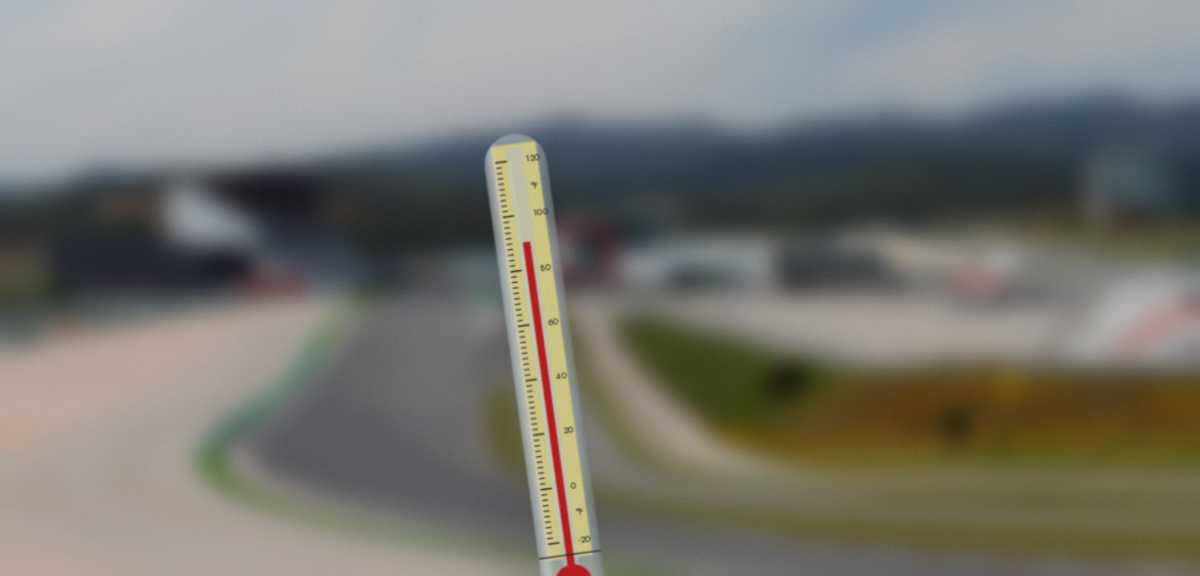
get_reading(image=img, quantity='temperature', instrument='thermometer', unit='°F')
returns 90 °F
